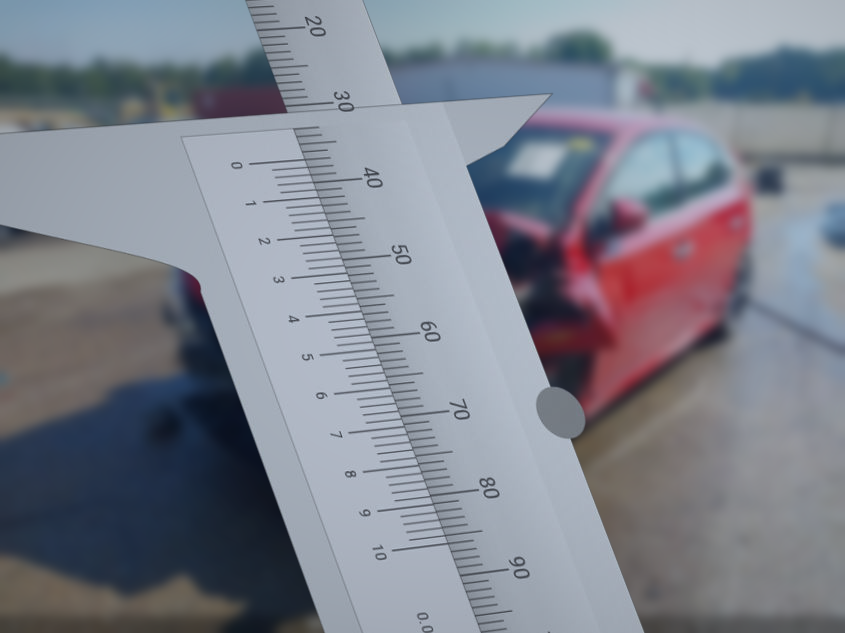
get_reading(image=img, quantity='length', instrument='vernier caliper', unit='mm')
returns 37.0 mm
